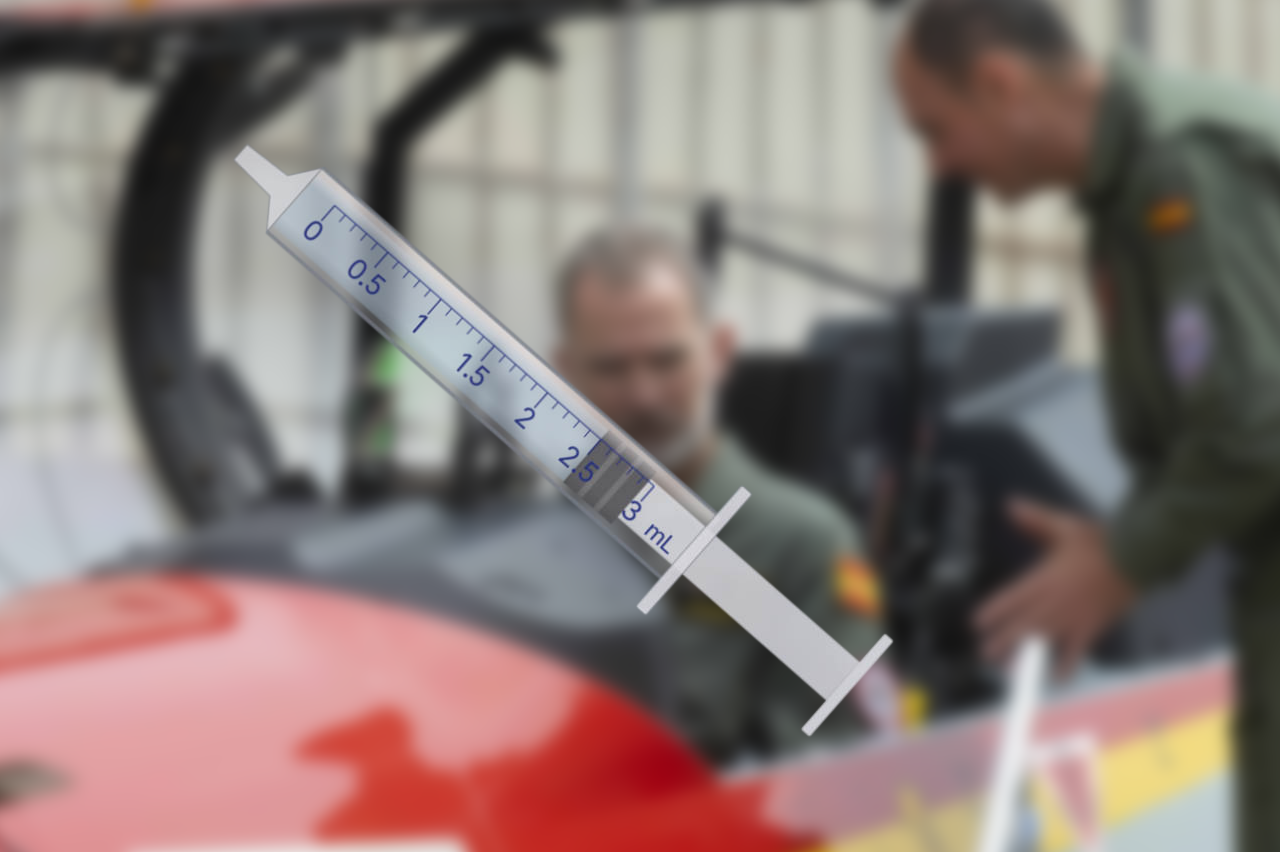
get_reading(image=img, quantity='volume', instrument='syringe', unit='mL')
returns 2.5 mL
